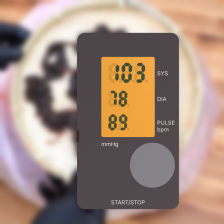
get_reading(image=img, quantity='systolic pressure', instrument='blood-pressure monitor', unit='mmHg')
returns 103 mmHg
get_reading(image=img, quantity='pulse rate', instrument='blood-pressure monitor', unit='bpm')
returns 89 bpm
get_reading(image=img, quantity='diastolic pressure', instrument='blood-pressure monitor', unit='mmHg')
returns 78 mmHg
